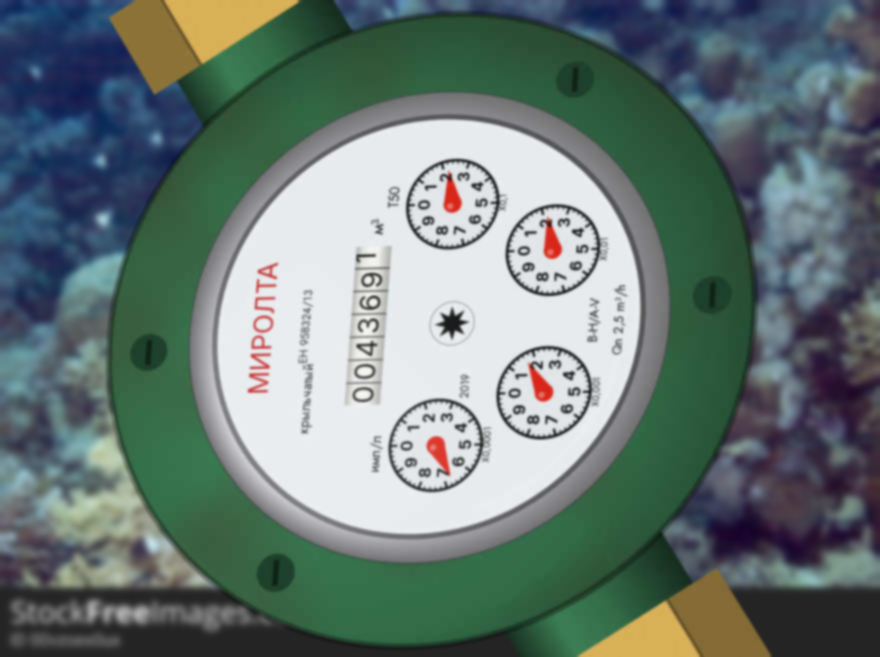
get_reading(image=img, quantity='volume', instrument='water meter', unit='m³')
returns 43691.2216 m³
